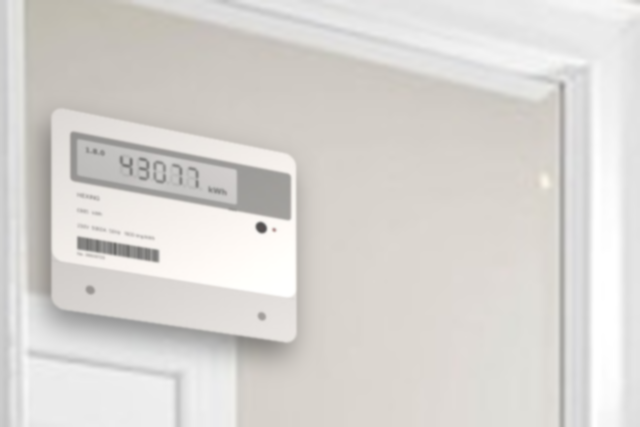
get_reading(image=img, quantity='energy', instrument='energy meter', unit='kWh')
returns 43077 kWh
